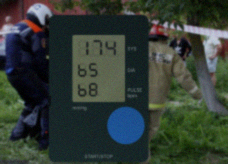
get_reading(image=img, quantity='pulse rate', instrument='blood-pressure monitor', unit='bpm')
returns 68 bpm
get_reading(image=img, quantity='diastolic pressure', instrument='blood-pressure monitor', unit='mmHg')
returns 65 mmHg
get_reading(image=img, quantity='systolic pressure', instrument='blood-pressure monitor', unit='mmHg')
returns 174 mmHg
